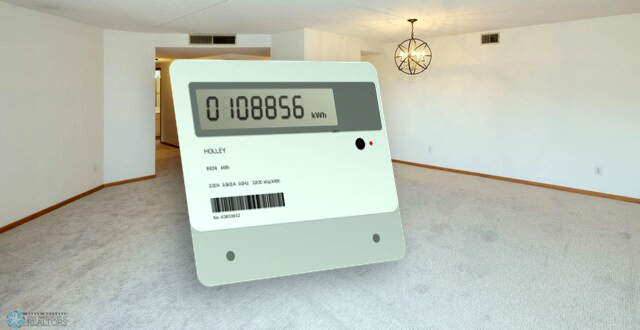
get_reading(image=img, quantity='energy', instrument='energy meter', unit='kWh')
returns 108856 kWh
